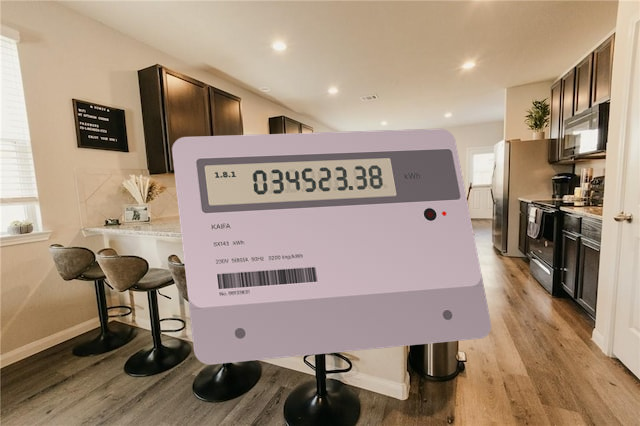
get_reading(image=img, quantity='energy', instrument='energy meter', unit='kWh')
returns 34523.38 kWh
